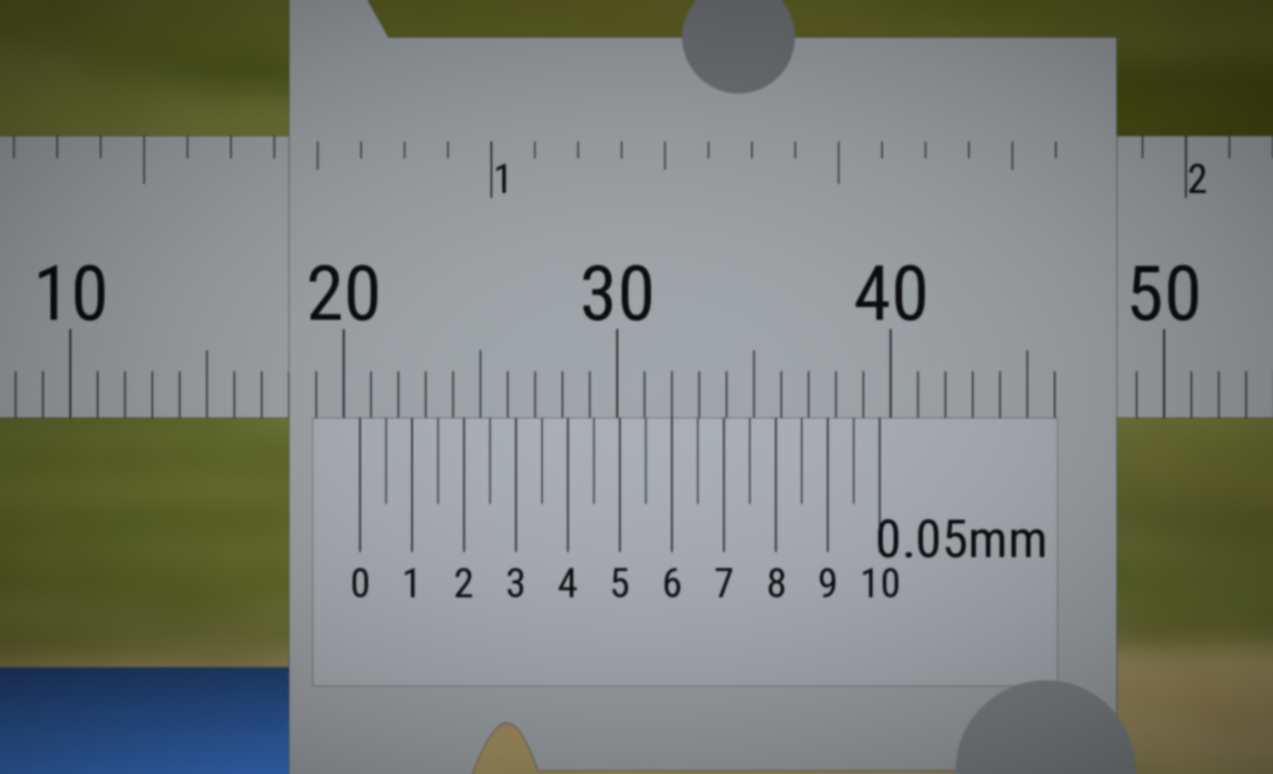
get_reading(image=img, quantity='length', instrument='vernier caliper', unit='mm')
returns 20.6 mm
